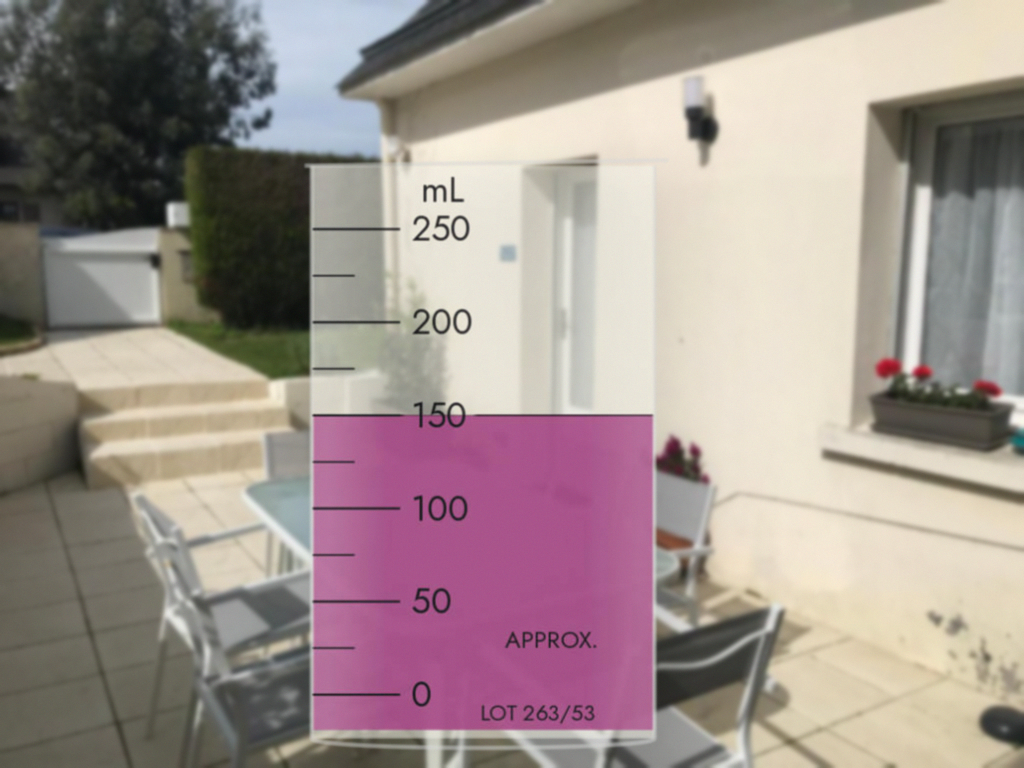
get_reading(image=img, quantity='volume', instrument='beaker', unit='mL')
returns 150 mL
